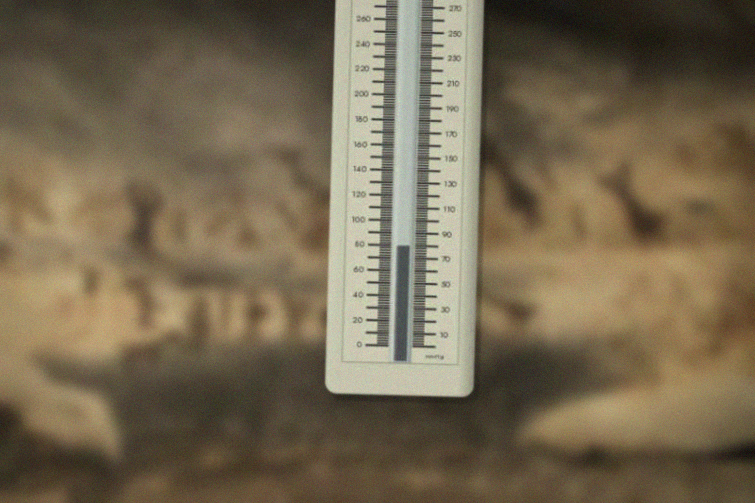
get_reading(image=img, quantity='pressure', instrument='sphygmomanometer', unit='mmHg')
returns 80 mmHg
